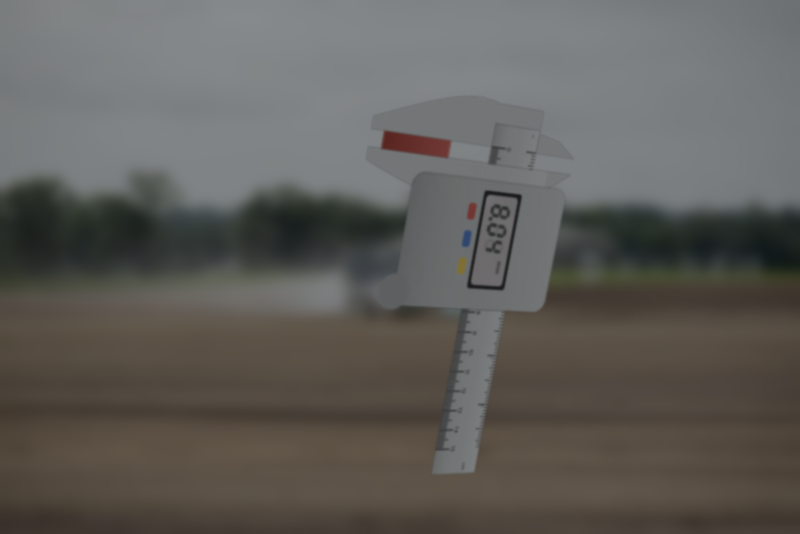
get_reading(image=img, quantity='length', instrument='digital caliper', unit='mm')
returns 8.04 mm
